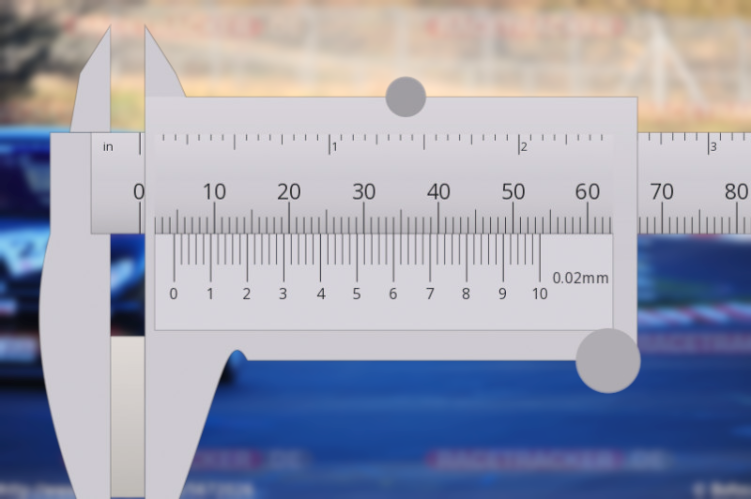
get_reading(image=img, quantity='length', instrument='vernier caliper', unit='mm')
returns 4.6 mm
